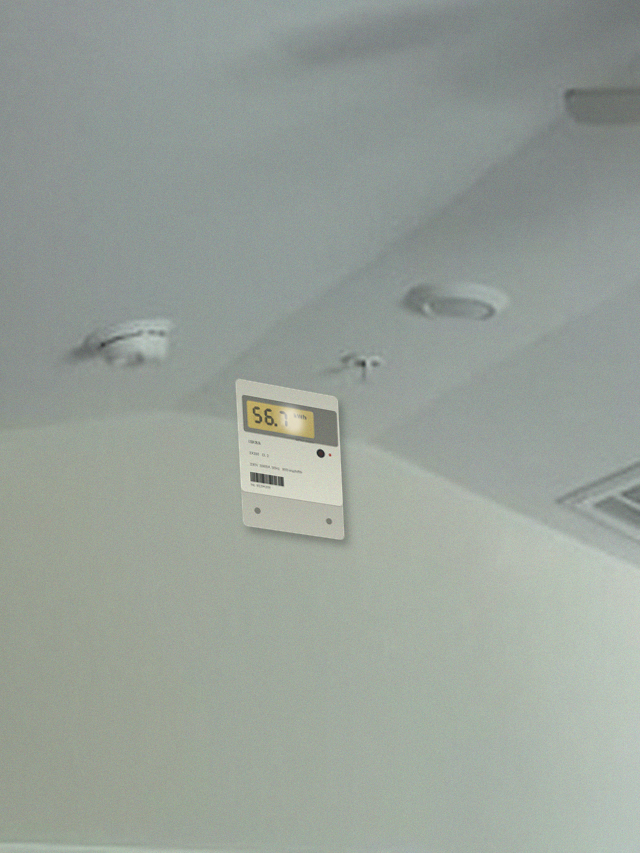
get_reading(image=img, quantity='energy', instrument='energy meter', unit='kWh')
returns 56.7 kWh
